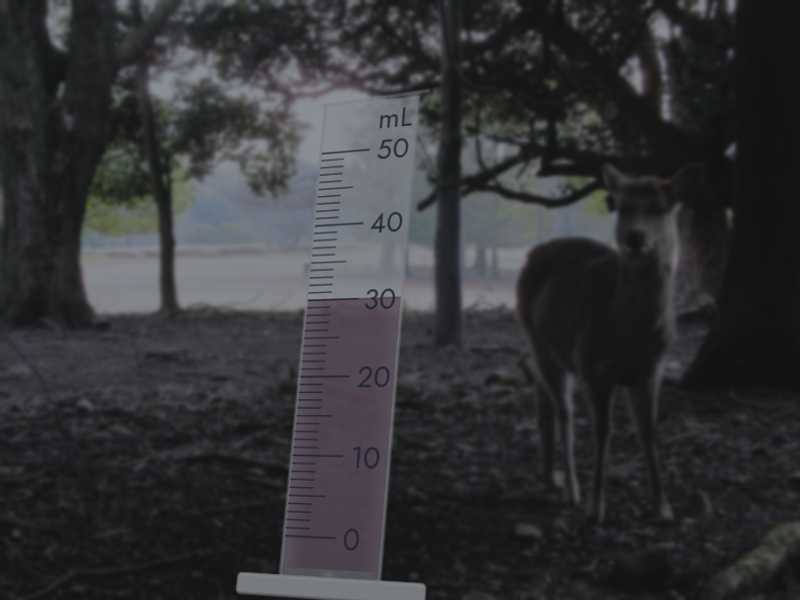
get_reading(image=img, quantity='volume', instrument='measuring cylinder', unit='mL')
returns 30 mL
